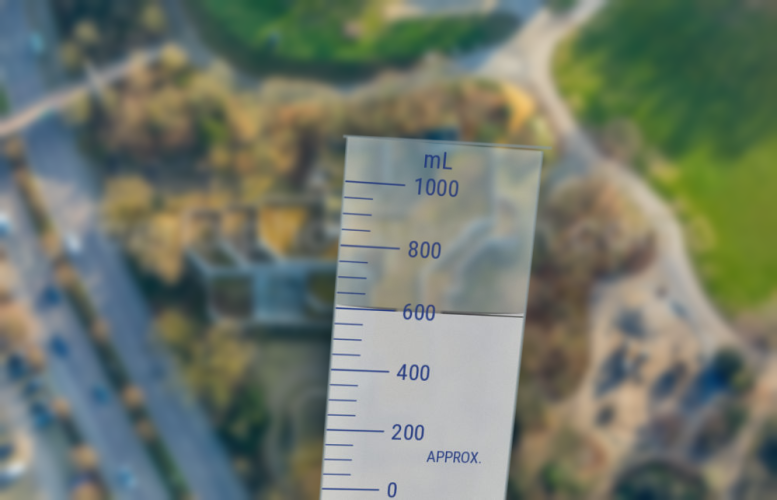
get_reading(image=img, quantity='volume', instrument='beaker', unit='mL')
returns 600 mL
